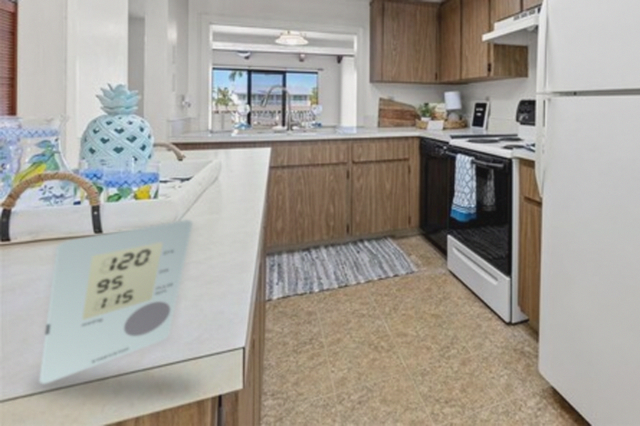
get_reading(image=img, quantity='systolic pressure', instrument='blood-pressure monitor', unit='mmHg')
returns 120 mmHg
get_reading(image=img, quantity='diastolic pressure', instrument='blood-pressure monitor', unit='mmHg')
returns 95 mmHg
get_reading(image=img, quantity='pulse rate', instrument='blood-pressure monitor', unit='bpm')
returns 115 bpm
